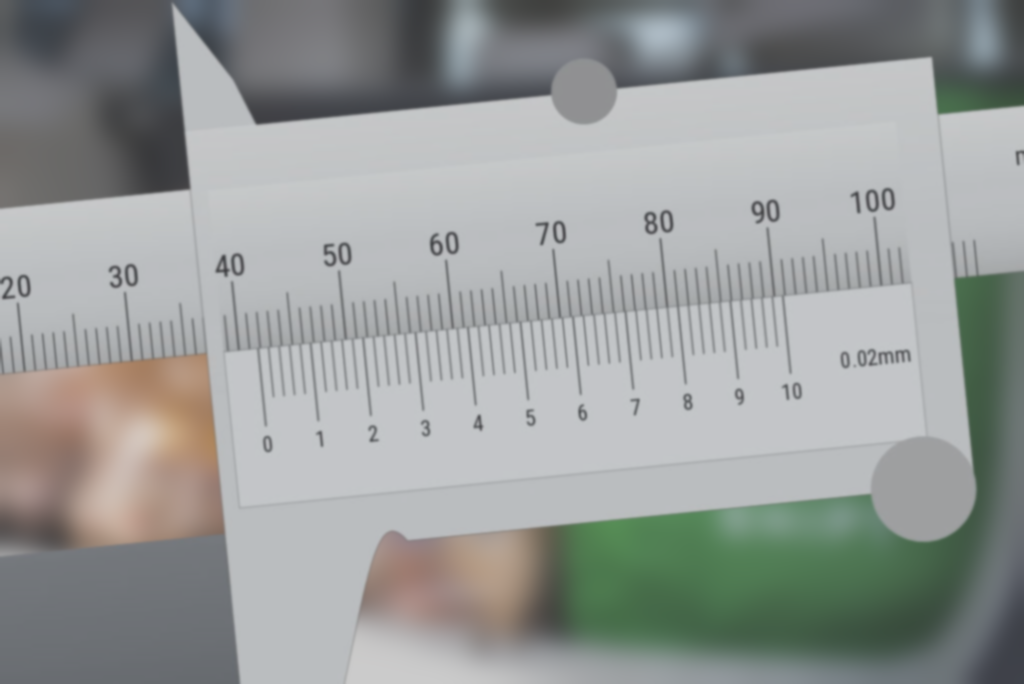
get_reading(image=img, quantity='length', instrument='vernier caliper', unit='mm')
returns 41.8 mm
